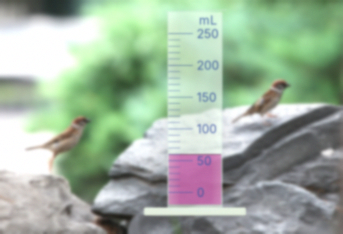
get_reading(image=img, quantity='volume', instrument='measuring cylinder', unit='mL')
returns 60 mL
